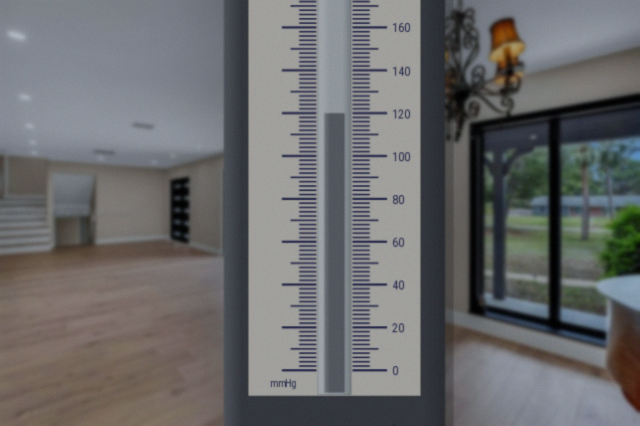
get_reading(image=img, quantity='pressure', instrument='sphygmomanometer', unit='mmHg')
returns 120 mmHg
